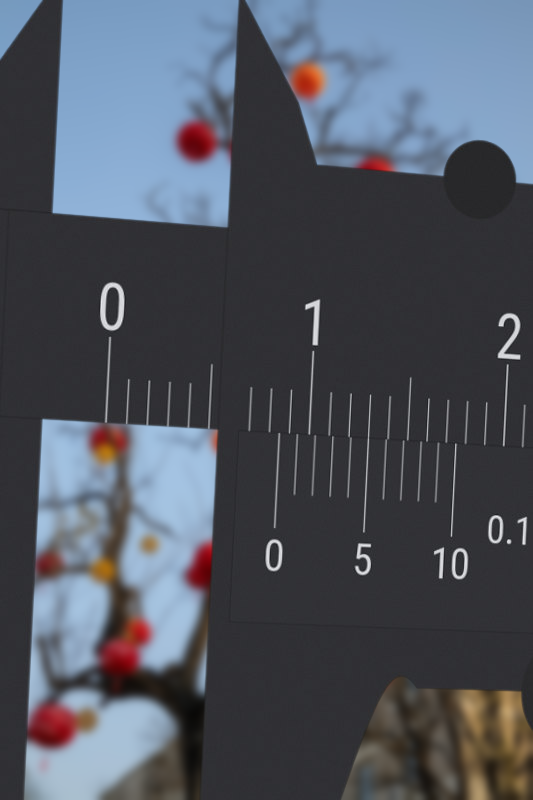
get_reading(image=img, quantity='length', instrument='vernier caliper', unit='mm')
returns 8.5 mm
